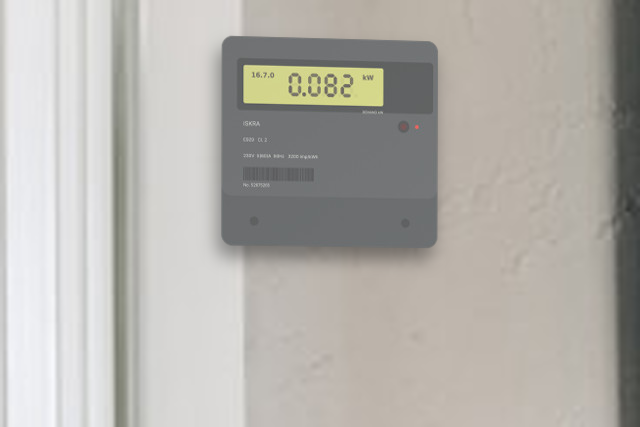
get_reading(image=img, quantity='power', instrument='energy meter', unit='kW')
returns 0.082 kW
